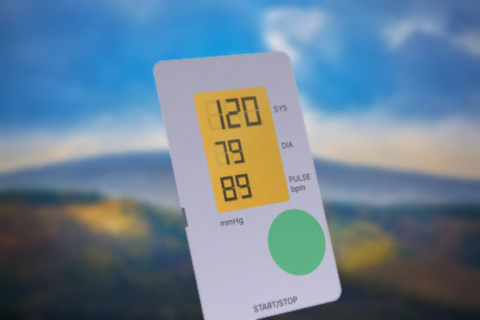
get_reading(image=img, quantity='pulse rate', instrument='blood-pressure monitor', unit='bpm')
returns 89 bpm
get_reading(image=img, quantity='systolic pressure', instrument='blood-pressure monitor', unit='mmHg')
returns 120 mmHg
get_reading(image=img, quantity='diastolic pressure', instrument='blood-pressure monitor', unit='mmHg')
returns 79 mmHg
